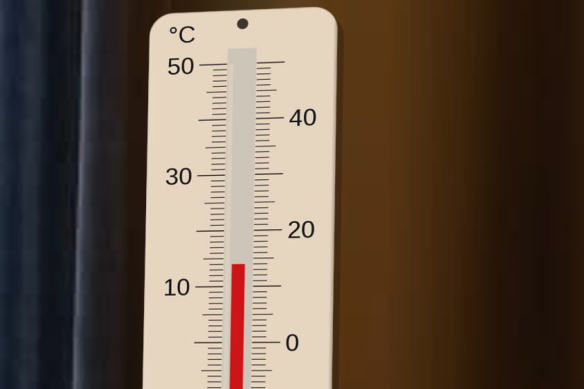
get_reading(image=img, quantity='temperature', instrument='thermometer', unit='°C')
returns 14 °C
